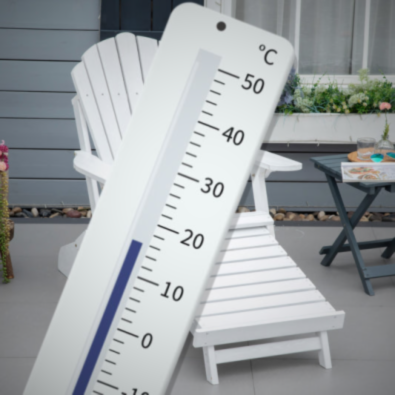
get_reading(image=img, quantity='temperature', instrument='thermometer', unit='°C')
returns 16 °C
